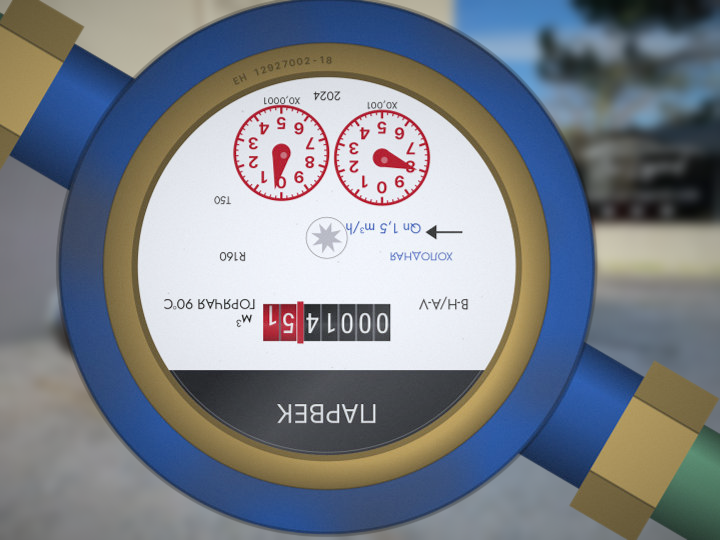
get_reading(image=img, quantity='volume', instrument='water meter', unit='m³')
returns 14.5080 m³
